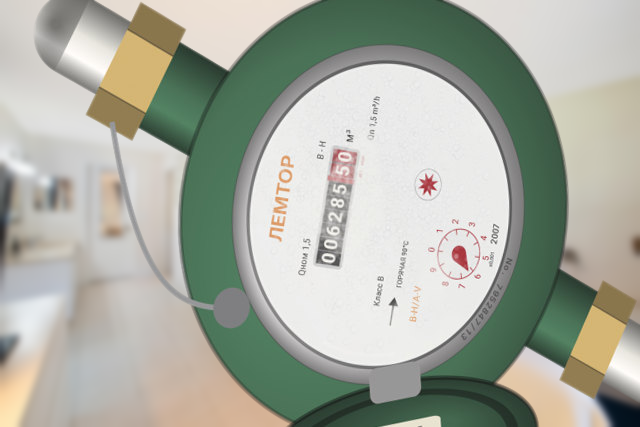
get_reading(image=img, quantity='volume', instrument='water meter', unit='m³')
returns 6285.506 m³
